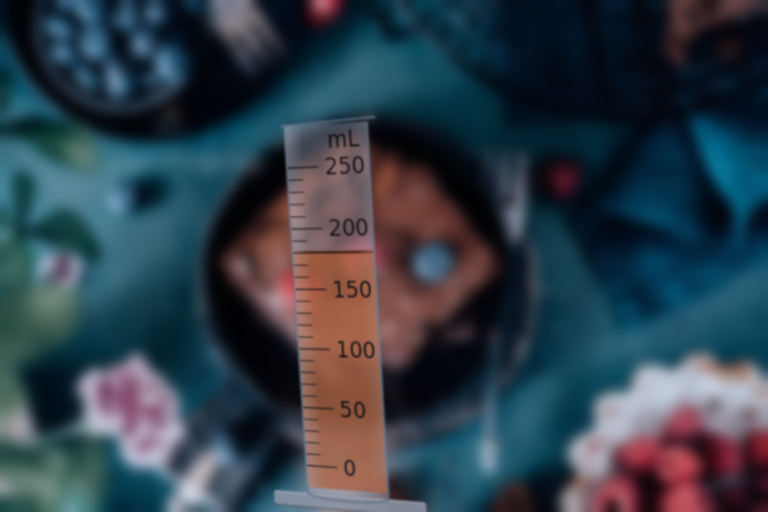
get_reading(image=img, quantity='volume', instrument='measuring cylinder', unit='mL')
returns 180 mL
